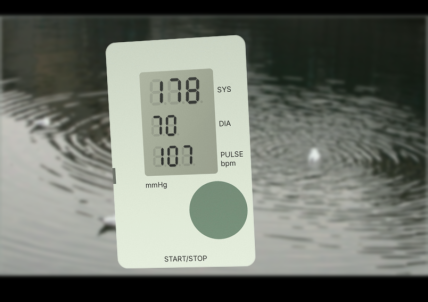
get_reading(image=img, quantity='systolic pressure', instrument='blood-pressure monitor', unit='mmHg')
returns 178 mmHg
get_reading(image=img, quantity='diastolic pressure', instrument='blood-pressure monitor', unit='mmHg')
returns 70 mmHg
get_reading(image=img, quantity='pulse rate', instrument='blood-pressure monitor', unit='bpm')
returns 107 bpm
